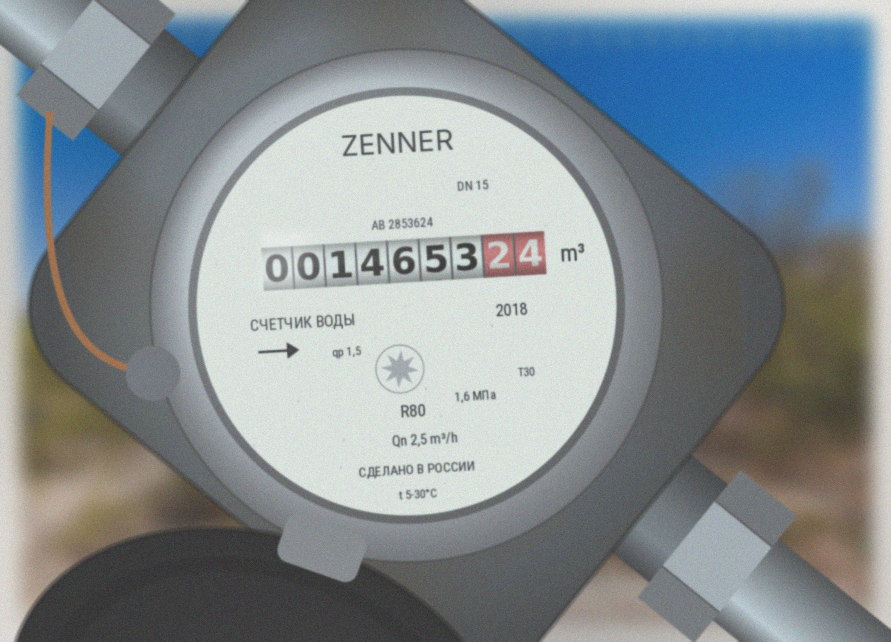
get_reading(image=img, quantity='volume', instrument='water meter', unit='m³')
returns 14653.24 m³
